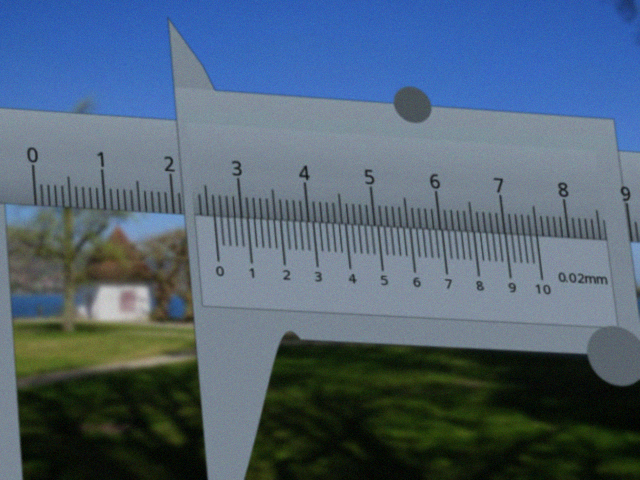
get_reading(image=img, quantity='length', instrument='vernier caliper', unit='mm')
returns 26.0 mm
